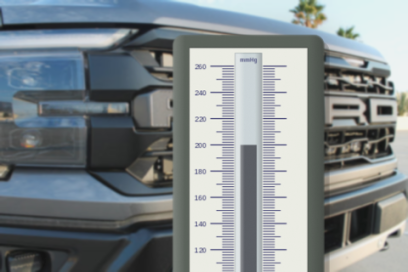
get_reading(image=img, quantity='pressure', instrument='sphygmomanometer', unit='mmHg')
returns 200 mmHg
